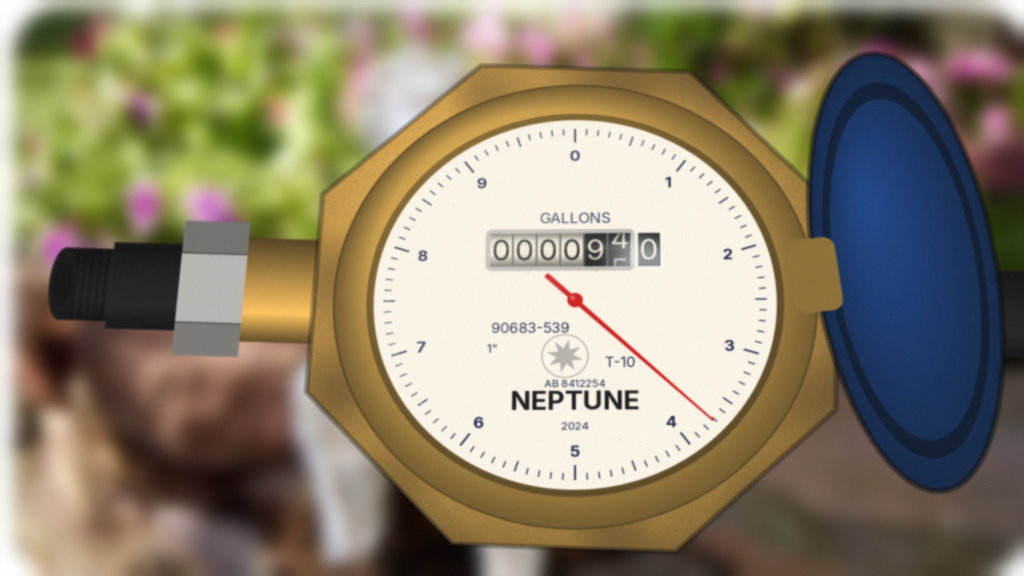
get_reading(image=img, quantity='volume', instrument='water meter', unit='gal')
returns 943.7 gal
